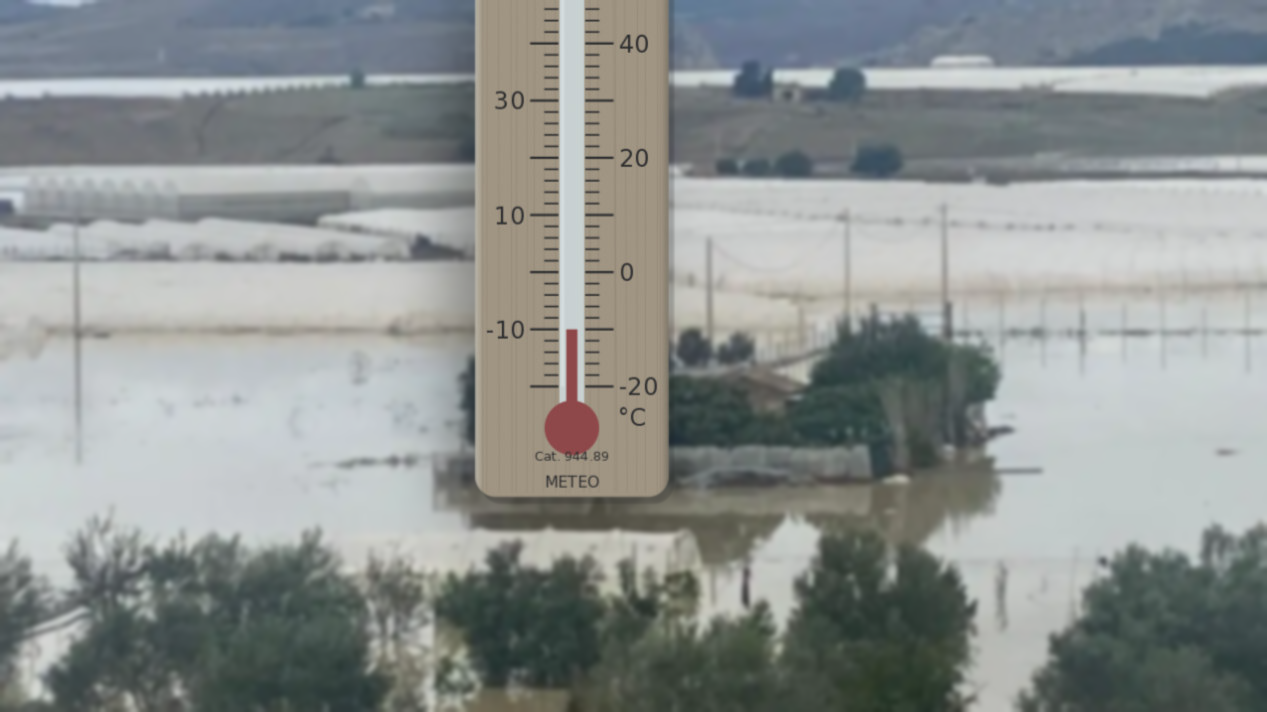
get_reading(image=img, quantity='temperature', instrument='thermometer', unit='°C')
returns -10 °C
